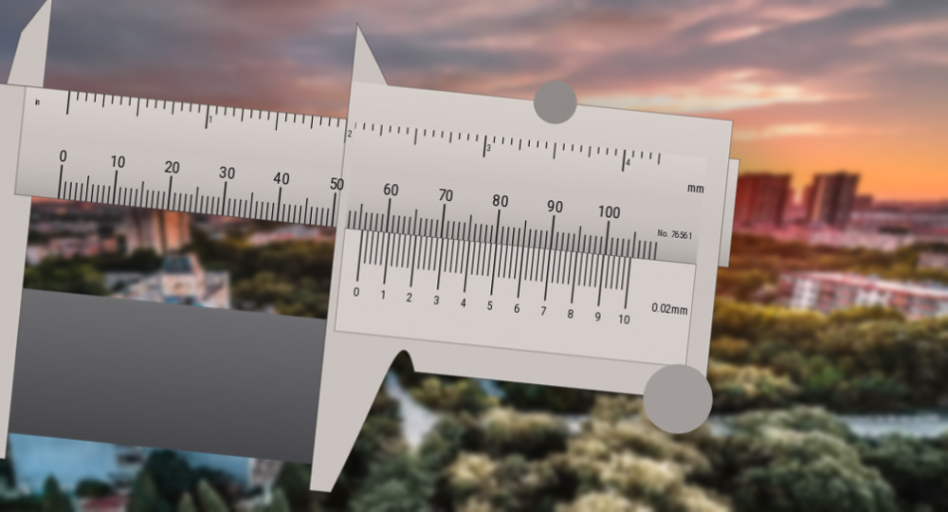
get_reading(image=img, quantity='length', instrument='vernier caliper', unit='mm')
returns 55.6 mm
